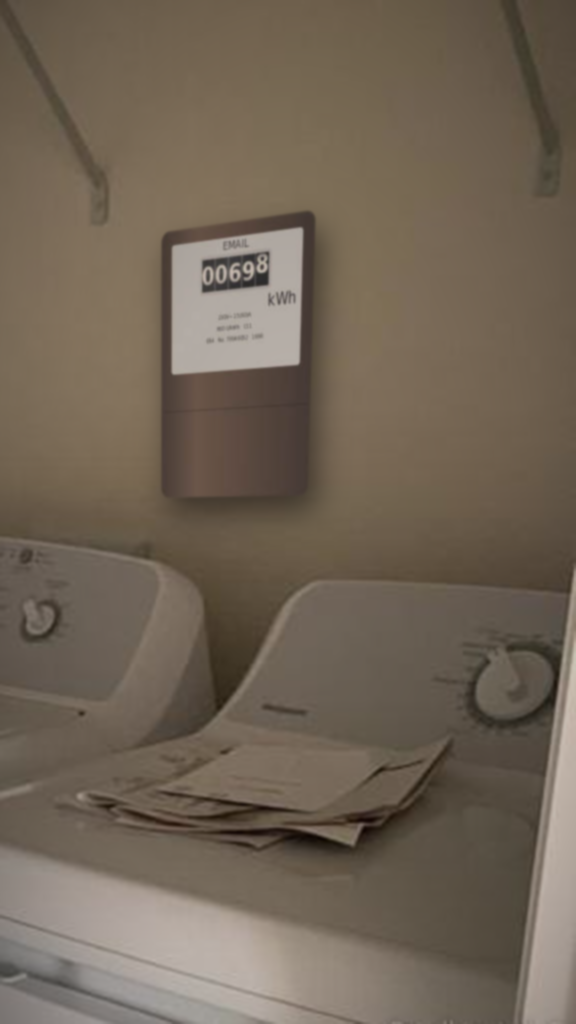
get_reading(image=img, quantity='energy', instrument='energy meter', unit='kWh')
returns 698 kWh
